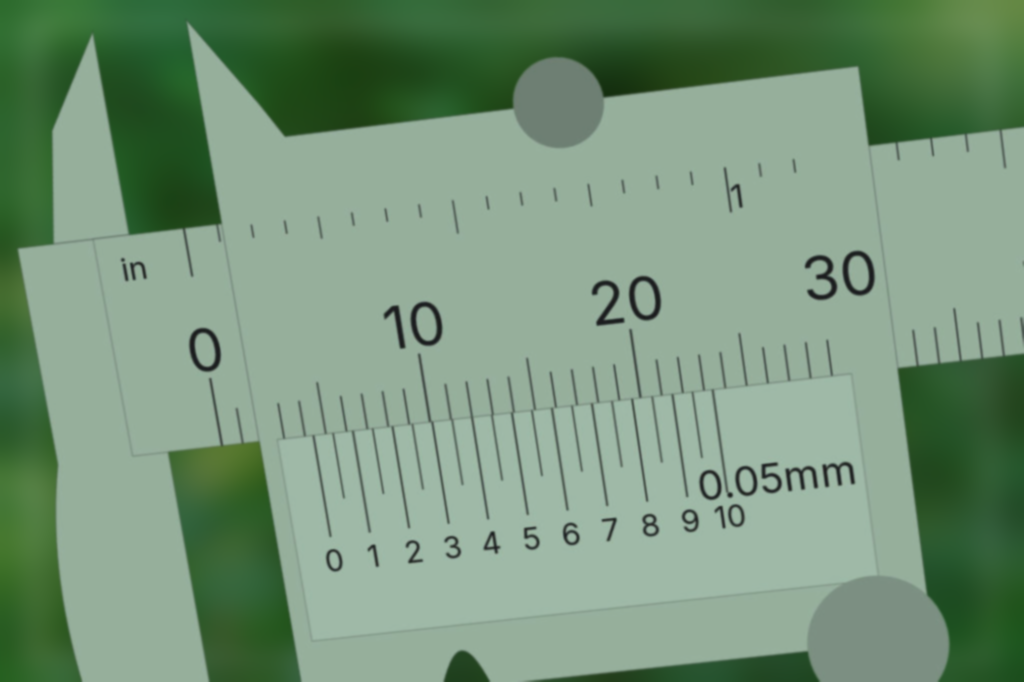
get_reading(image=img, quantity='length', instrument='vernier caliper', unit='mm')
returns 4.4 mm
